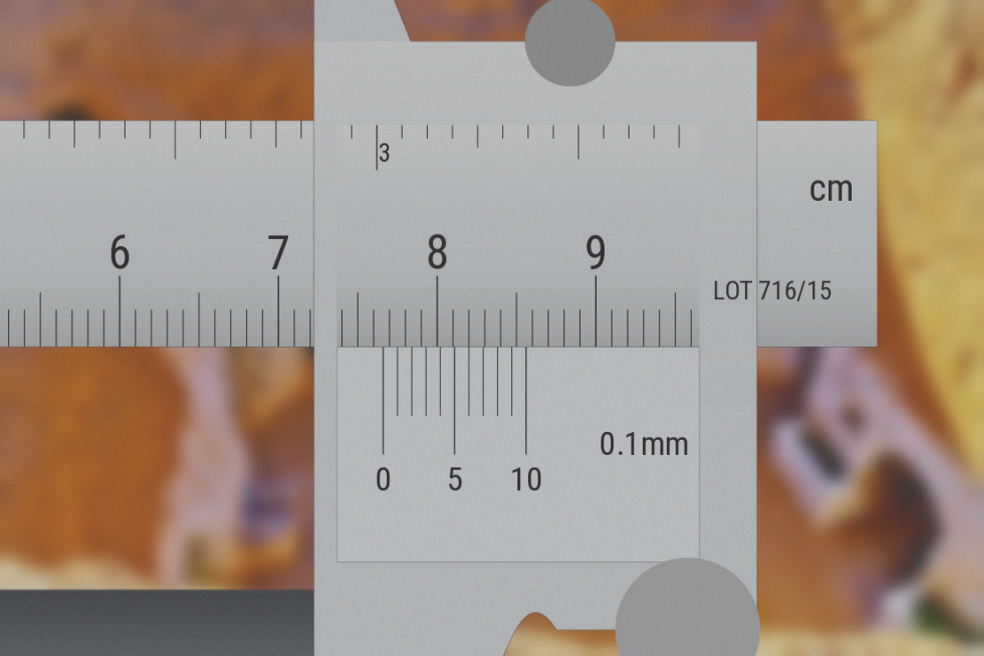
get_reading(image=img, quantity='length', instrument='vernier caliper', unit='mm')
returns 76.6 mm
